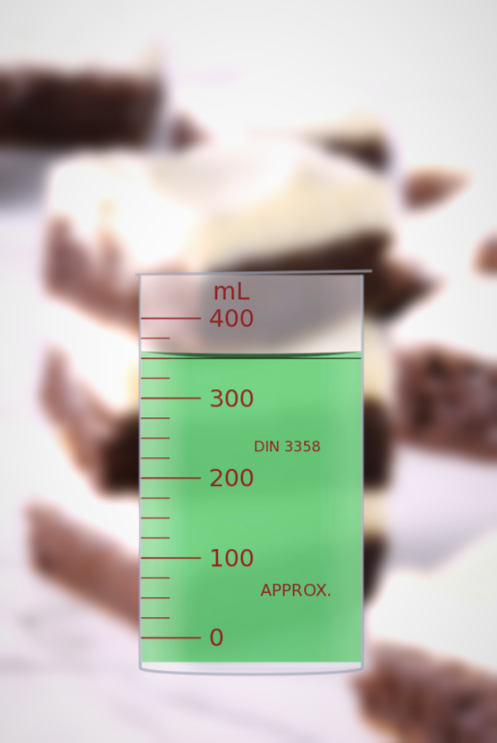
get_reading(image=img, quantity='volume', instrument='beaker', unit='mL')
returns 350 mL
